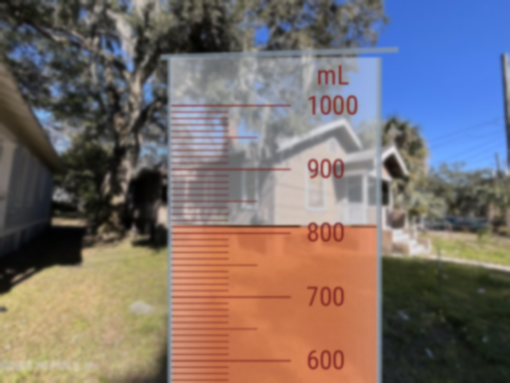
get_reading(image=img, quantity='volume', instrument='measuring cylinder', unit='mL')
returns 810 mL
